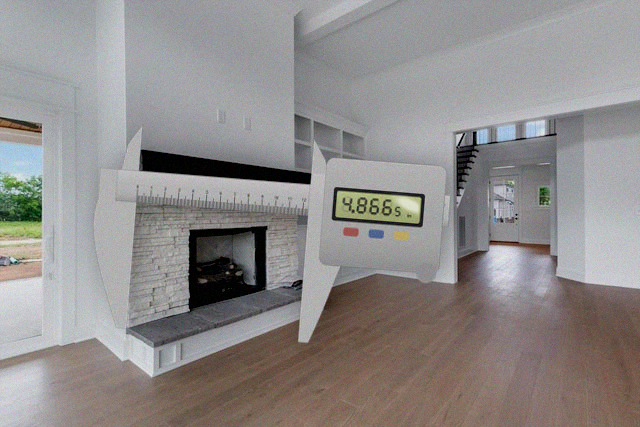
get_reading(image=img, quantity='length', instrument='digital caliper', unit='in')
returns 4.8665 in
